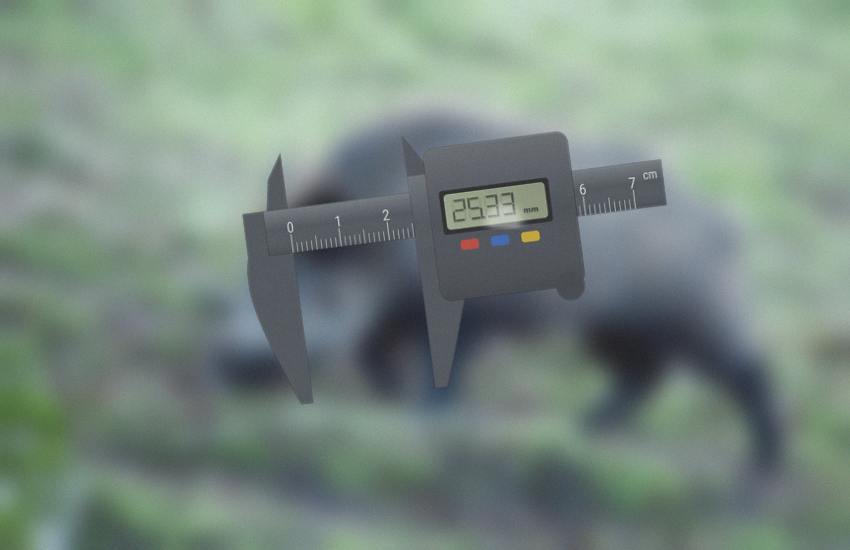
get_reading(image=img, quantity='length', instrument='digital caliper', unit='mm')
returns 25.33 mm
